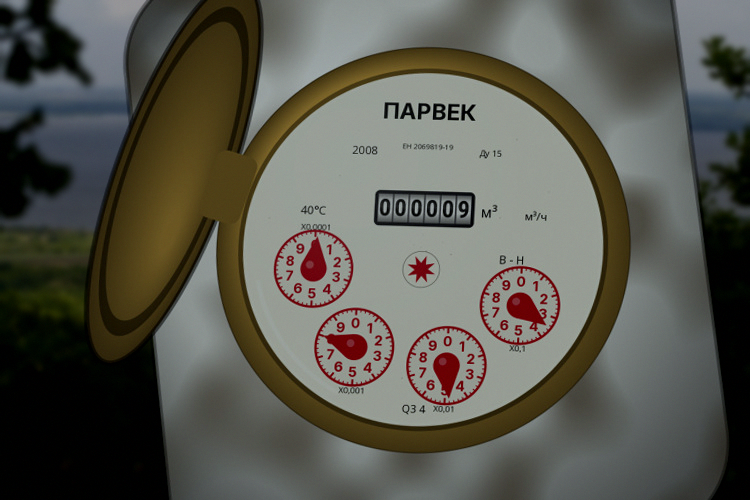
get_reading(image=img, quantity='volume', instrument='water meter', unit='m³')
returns 9.3480 m³
